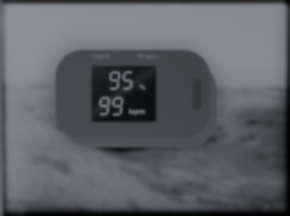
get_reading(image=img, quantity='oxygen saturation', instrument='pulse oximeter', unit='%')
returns 95 %
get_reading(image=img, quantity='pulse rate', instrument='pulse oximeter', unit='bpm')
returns 99 bpm
